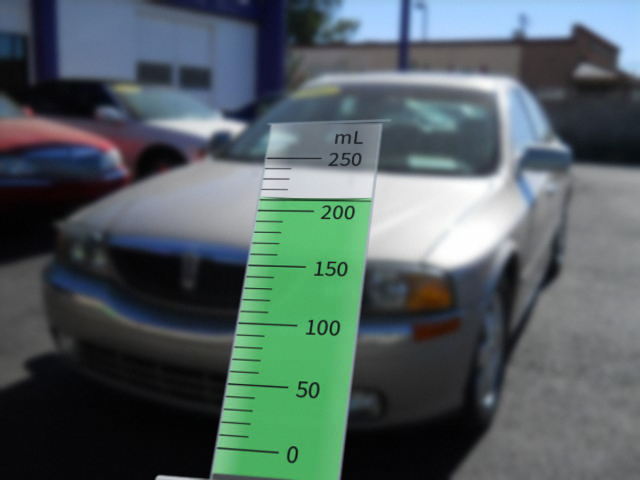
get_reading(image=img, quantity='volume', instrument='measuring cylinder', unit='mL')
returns 210 mL
